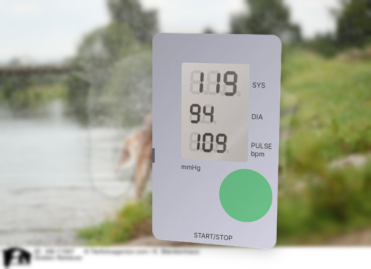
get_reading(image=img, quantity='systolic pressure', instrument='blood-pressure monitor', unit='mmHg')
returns 119 mmHg
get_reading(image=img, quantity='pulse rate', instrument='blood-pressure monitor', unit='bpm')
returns 109 bpm
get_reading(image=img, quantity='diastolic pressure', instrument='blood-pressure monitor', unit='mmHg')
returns 94 mmHg
